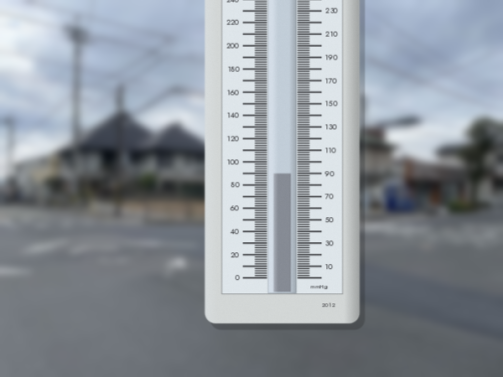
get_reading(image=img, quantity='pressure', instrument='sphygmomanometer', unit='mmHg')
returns 90 mmHg
